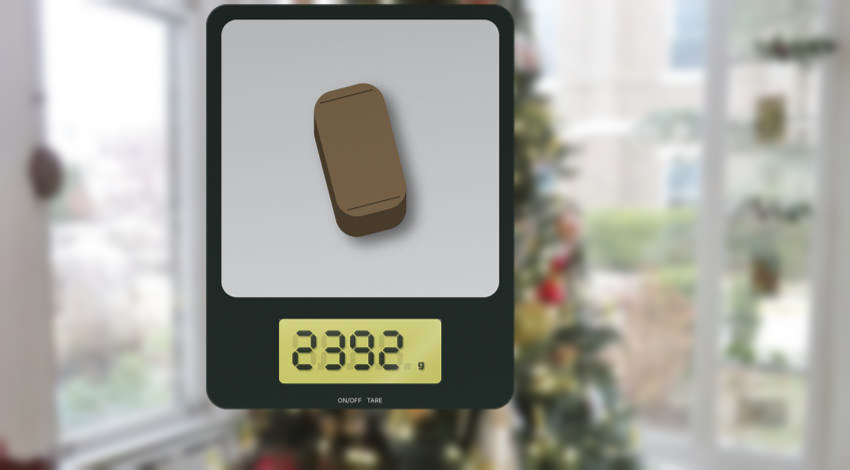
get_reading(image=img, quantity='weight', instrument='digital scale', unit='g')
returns 2392 g
